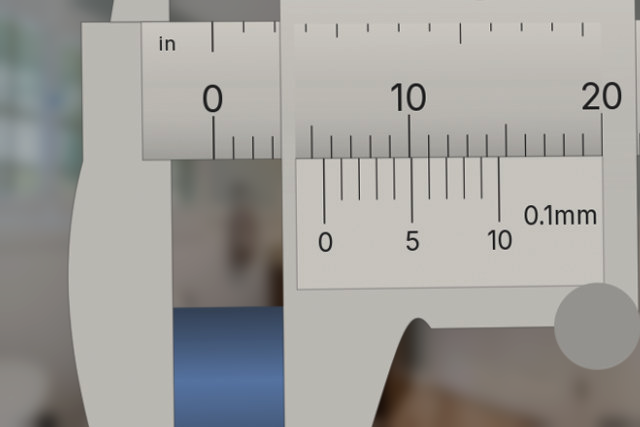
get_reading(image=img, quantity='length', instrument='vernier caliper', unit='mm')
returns 5.6 mm
